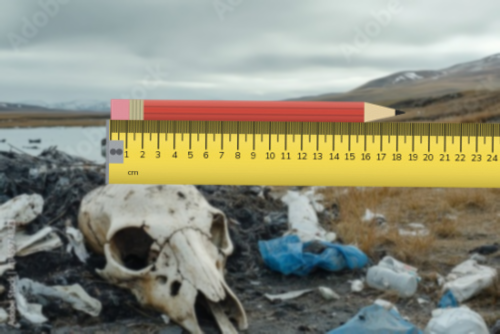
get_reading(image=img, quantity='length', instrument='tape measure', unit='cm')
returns 18.5 cm
